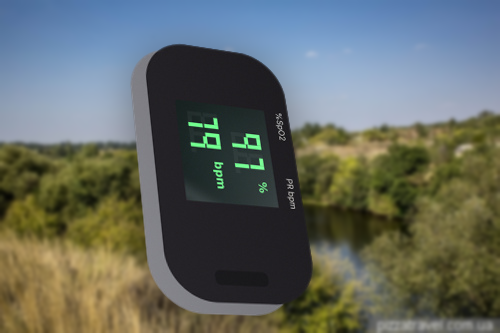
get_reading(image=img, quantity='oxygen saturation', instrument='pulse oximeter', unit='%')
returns 97 %
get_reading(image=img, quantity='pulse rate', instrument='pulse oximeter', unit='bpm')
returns 79 bpm
